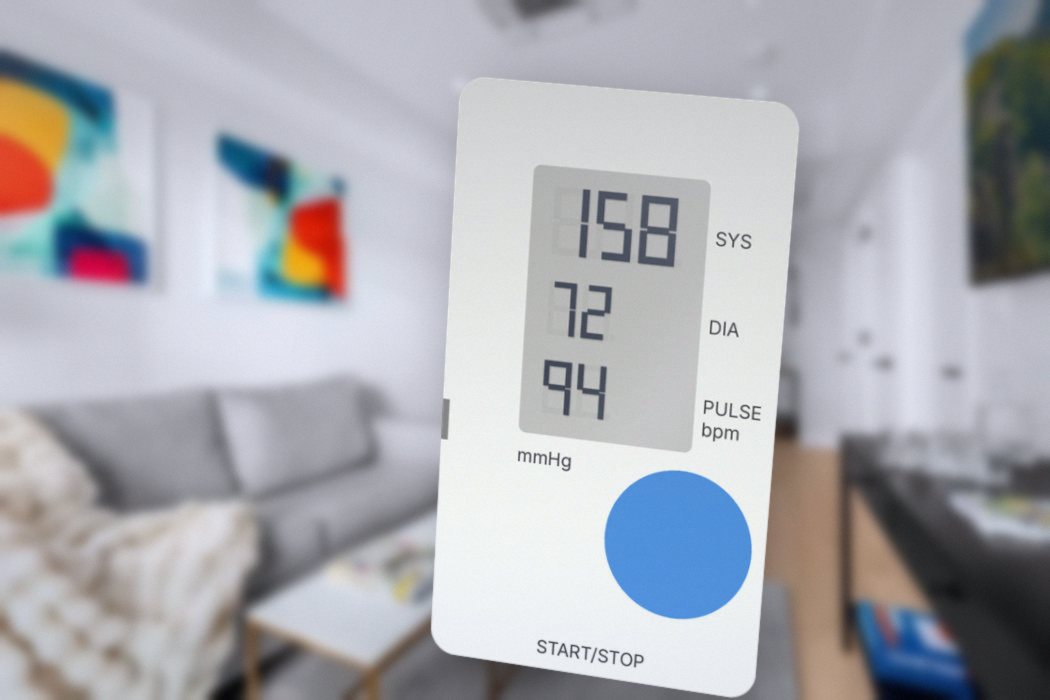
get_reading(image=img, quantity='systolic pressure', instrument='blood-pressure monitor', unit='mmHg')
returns 158 mmHg
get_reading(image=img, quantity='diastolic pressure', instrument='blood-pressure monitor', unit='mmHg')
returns 72 mmHg
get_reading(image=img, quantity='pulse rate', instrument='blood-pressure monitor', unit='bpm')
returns 94 bpm
